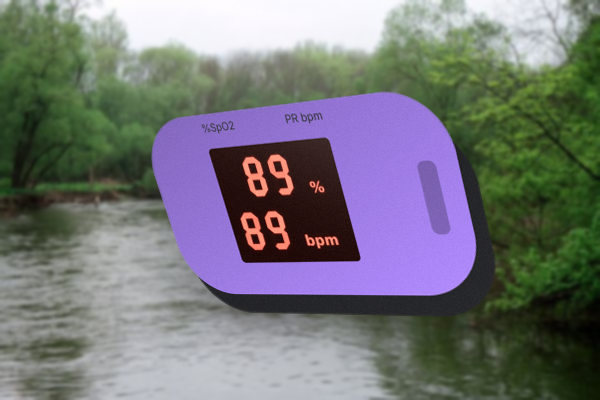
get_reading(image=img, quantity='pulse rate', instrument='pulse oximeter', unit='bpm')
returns 89 bpm
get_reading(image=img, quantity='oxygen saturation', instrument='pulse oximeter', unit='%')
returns 89 %
